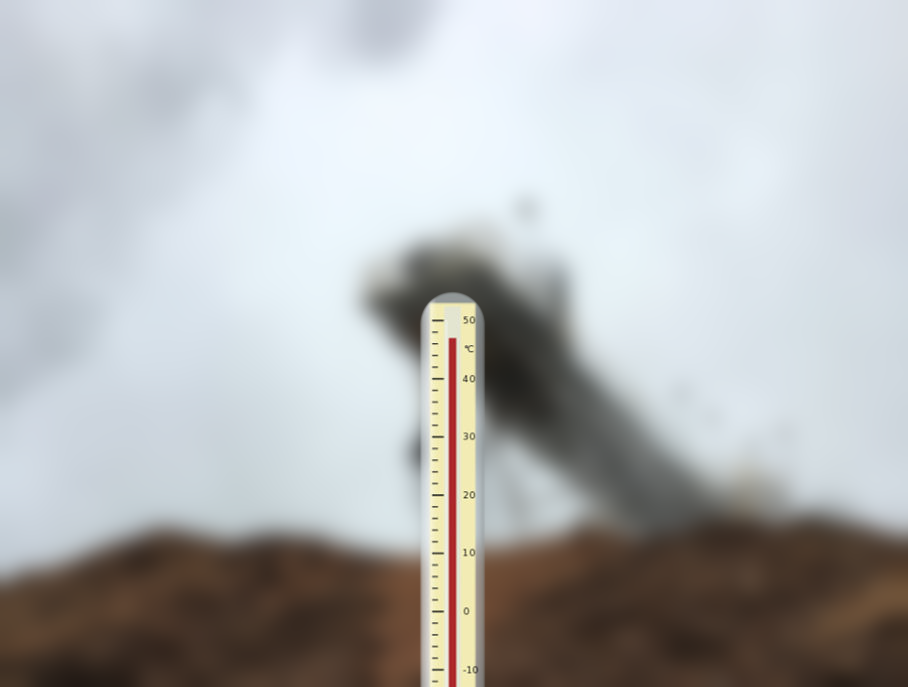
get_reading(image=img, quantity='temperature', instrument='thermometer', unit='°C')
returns 47 °C
